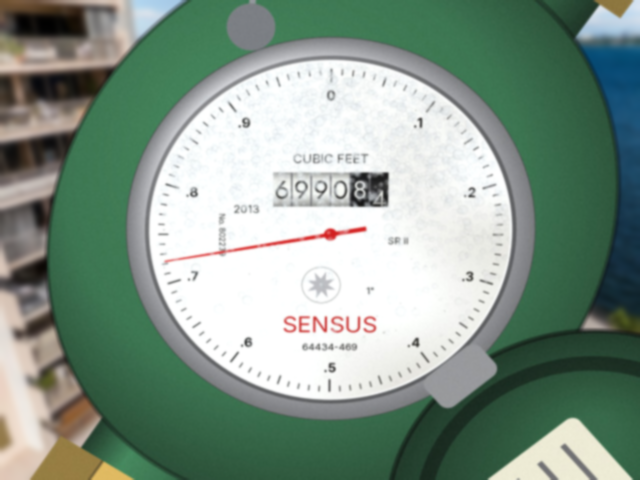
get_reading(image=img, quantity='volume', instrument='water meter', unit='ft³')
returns 699083.72 ft³
